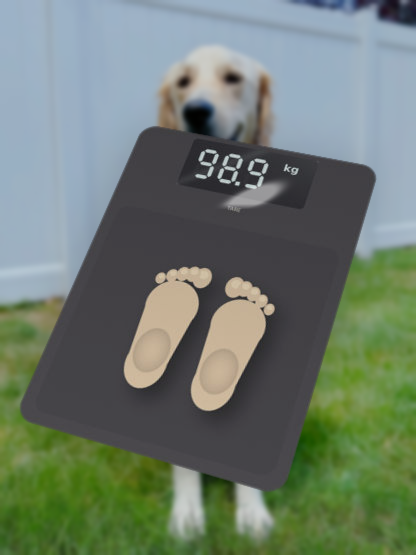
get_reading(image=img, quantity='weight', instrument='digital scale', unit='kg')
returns 98.9 kg
